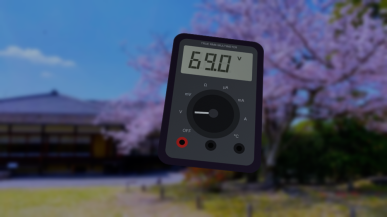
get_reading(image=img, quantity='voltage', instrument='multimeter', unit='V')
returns 69.0 V
